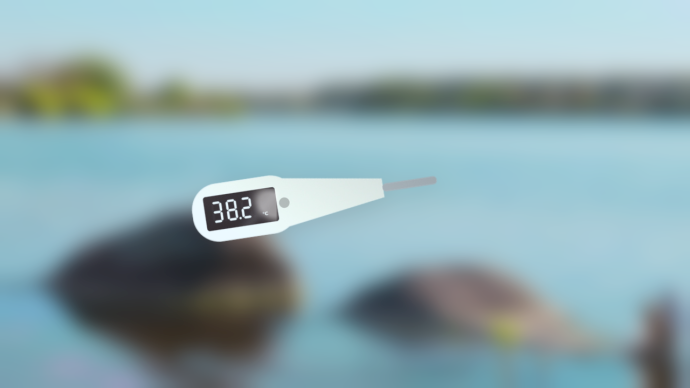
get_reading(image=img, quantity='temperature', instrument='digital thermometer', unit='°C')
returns 38.2 °C
